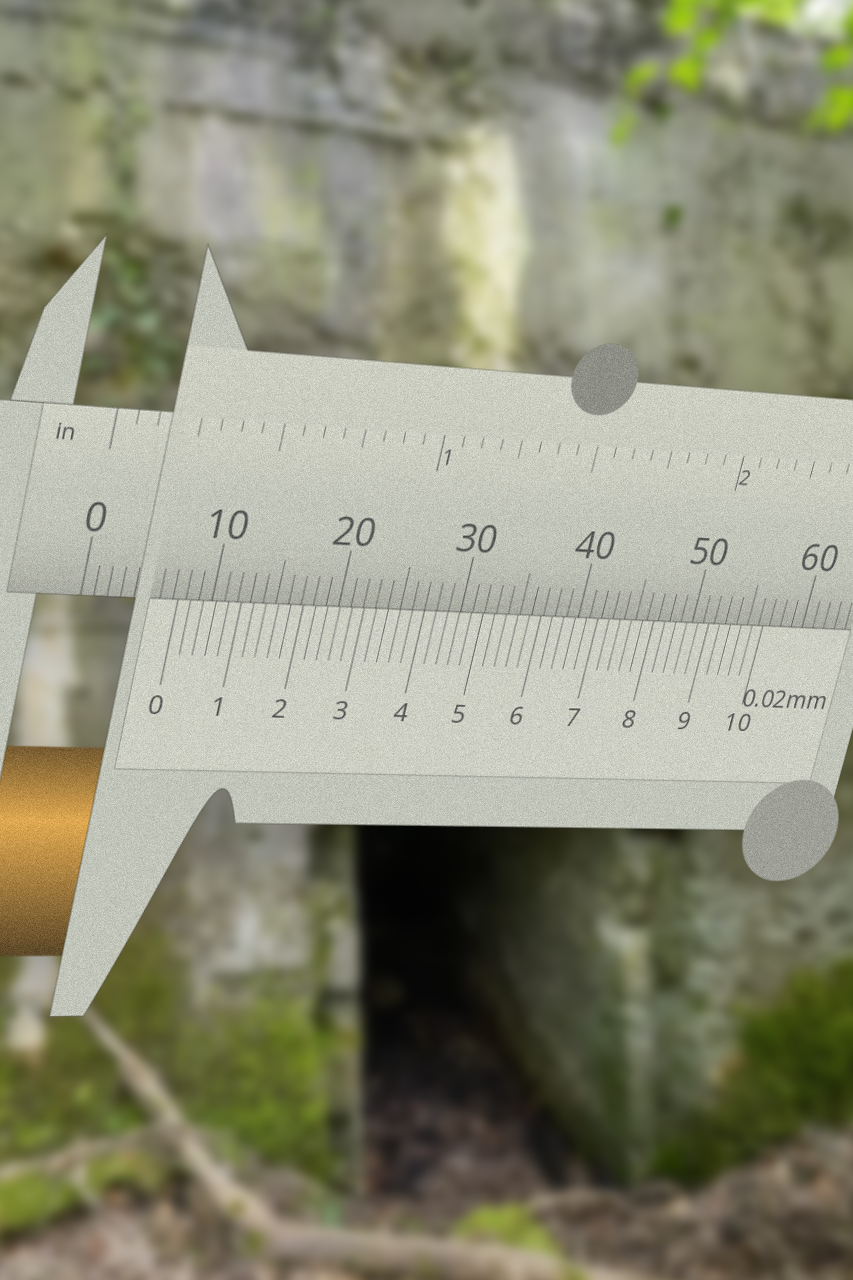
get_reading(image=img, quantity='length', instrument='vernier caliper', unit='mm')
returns 7.4 mm
